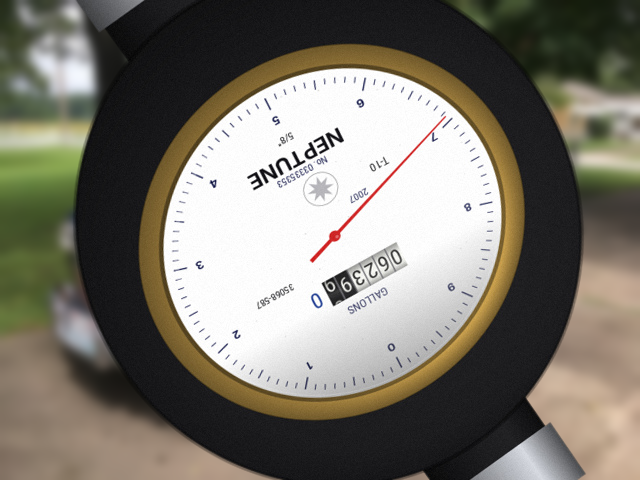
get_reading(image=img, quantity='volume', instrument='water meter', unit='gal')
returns 623986.9 gal
